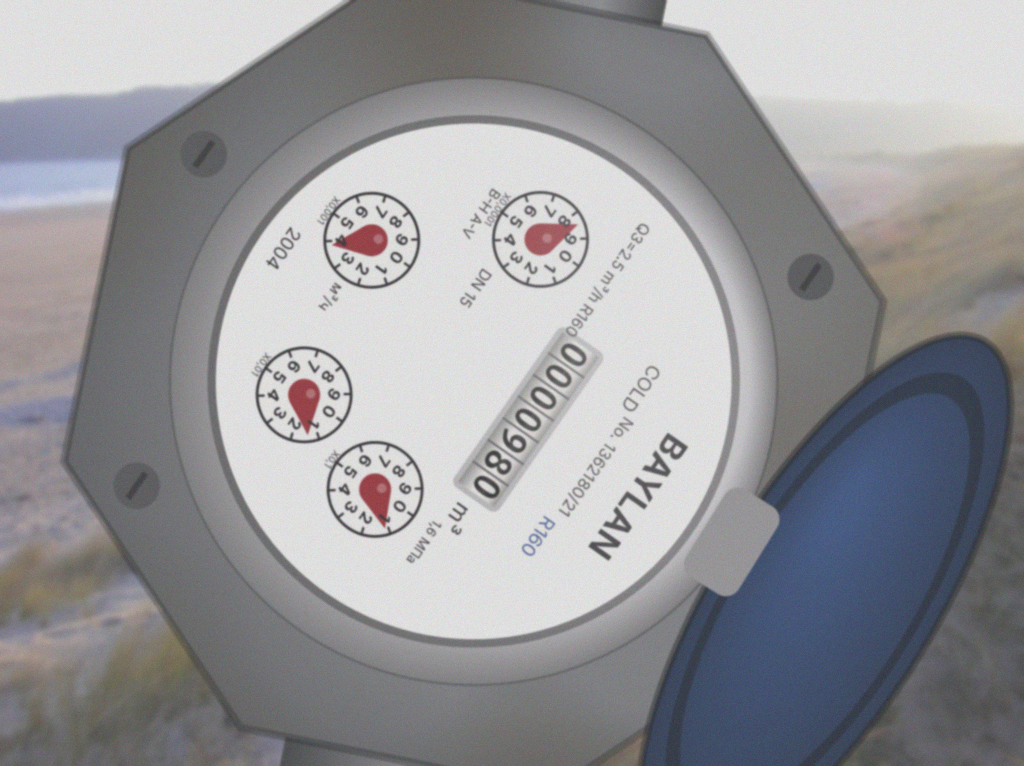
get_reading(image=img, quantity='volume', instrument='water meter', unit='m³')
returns 980.1138 m³
